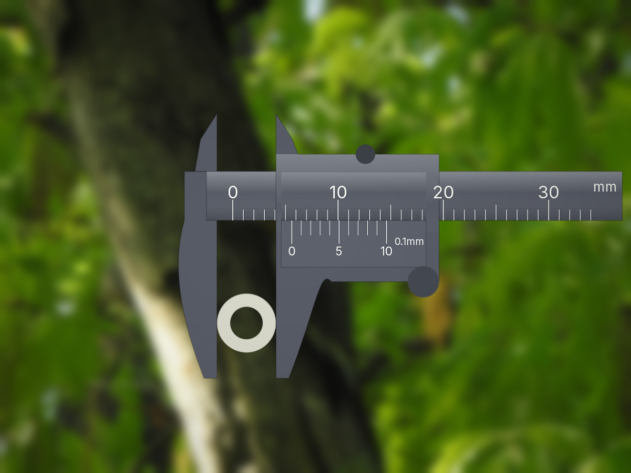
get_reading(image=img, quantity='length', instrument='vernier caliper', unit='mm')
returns 5.6 mm
